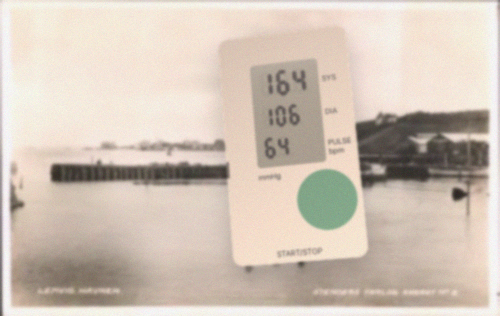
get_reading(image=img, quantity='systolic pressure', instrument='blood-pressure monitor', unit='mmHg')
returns 164 mmHg
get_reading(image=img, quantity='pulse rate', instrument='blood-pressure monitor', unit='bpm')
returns 64 bpm
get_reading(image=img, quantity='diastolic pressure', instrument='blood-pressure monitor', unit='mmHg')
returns 106 mmHg
